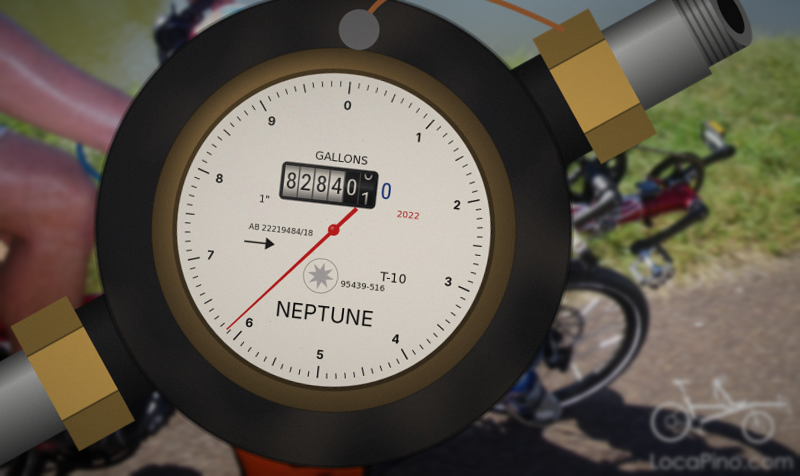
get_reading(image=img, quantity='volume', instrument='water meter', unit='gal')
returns 8284006.1 gal
